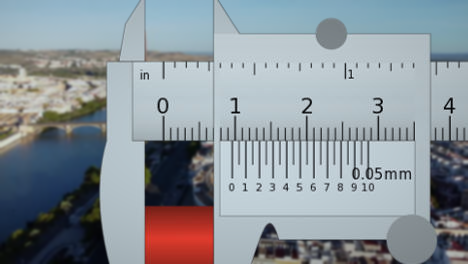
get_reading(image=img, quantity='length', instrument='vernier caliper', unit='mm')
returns 9.6 mm
